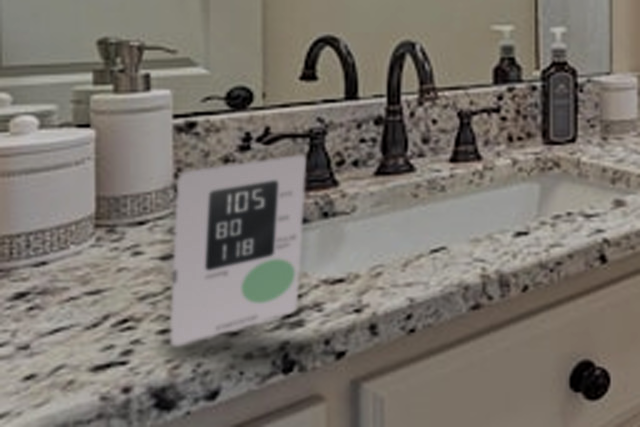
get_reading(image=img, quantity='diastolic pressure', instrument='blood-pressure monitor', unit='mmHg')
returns 80 mmHg
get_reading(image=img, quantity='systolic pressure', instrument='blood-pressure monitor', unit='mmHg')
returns 105 mmHg
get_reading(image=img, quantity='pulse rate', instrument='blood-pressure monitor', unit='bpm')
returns 118 bpm
